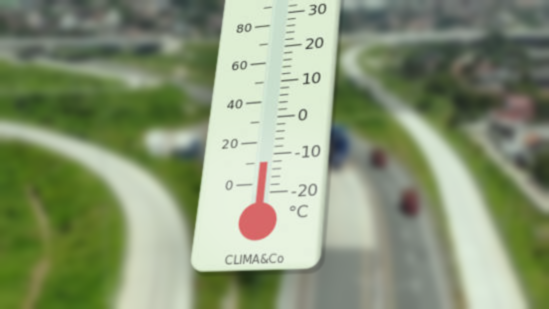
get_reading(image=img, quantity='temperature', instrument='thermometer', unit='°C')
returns -12 °C
